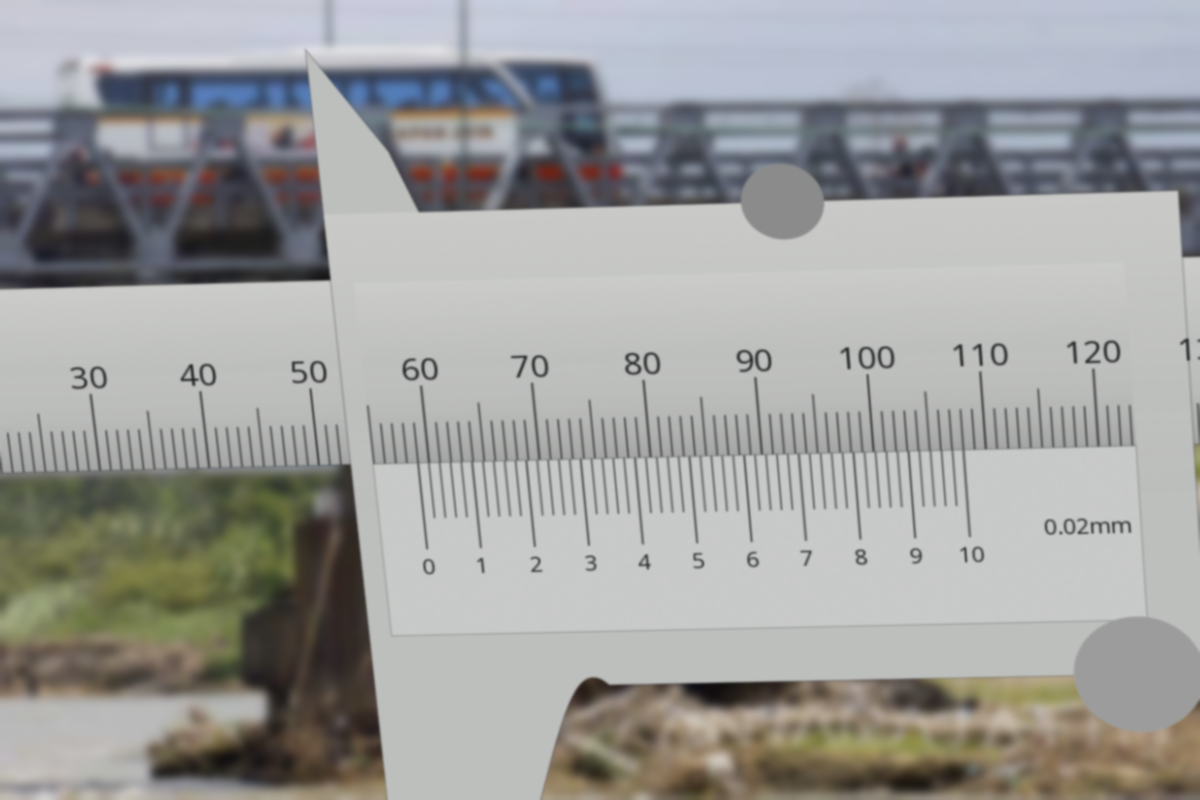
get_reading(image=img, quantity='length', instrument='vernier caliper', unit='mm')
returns 59.0 mm
